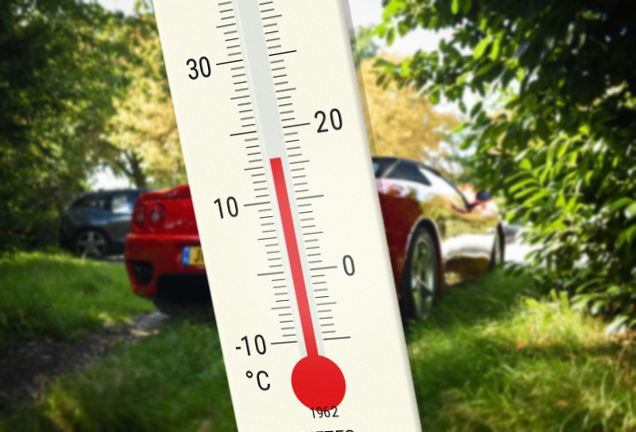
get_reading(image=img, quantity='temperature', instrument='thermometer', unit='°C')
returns 16 °C
